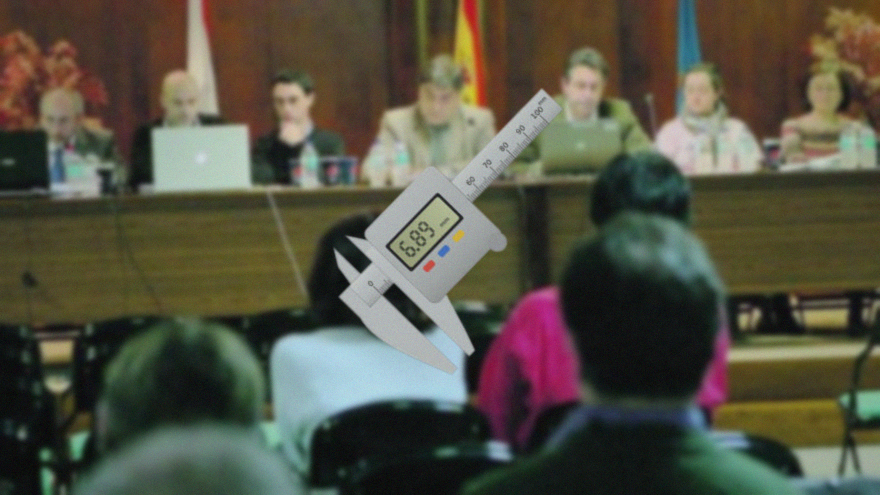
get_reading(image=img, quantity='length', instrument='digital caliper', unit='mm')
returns 6.89 mm
